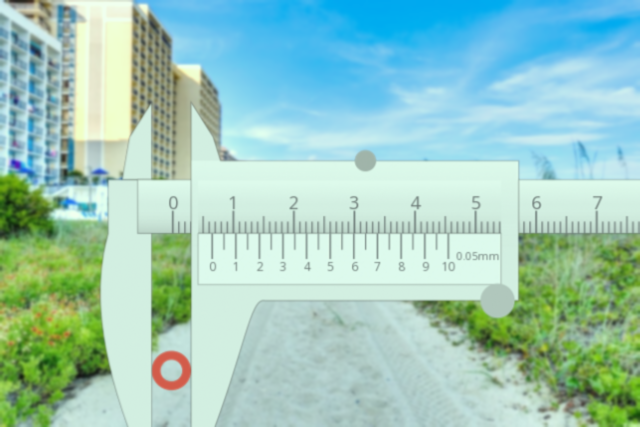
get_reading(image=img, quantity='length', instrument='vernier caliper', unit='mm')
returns 6.5 mm
